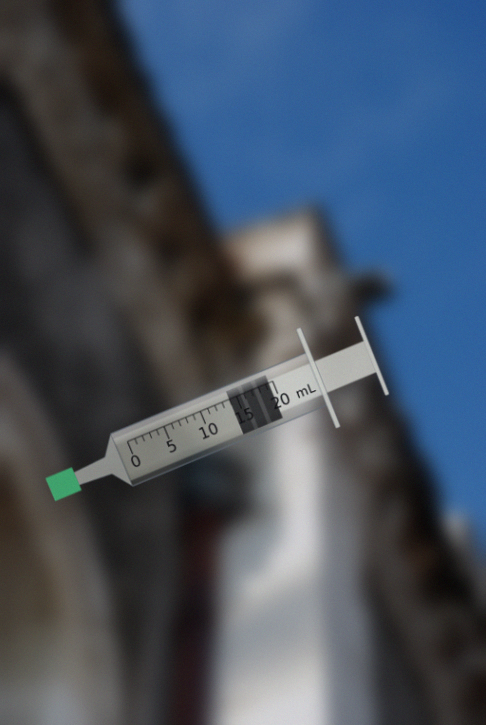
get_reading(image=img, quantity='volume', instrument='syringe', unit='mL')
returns 14 mL
